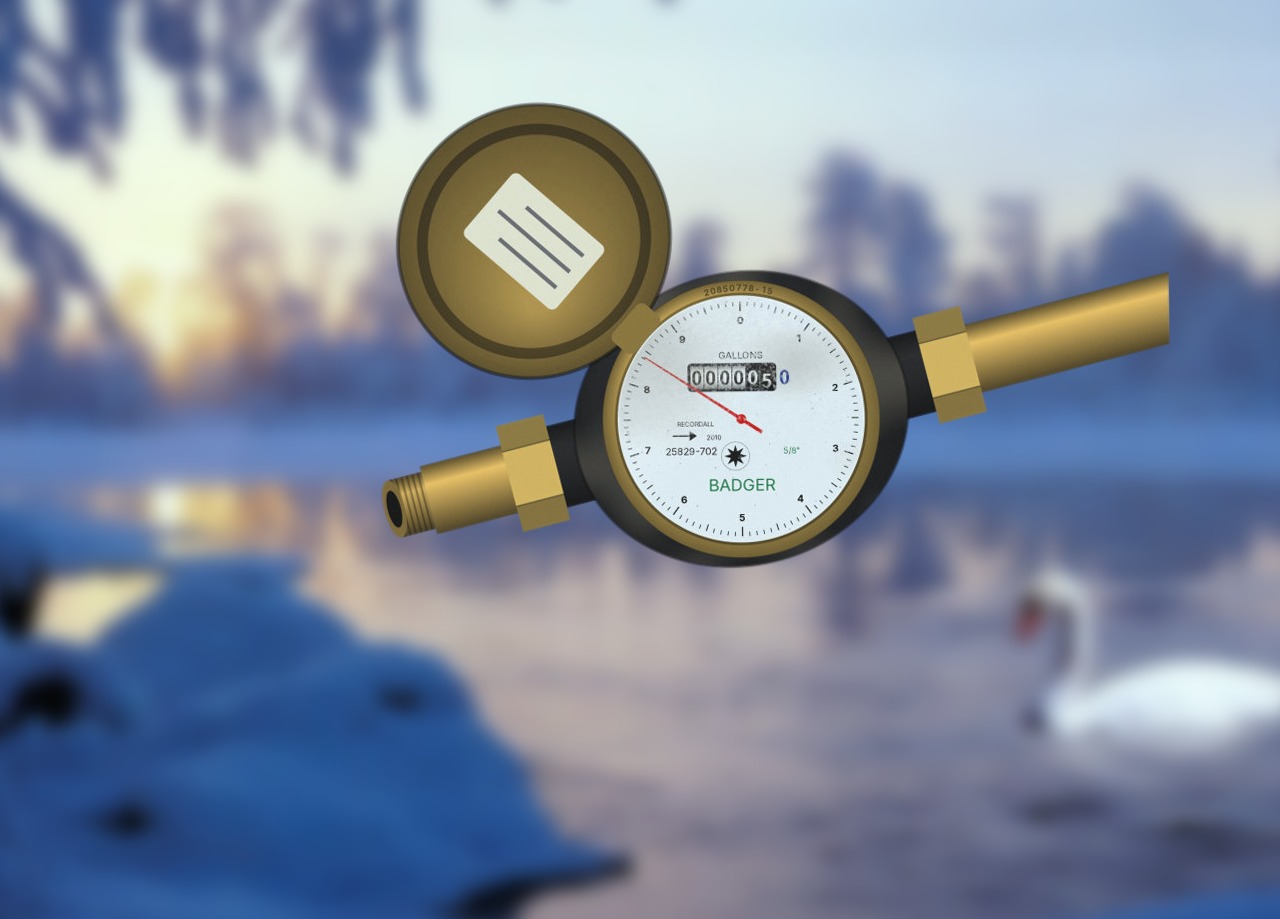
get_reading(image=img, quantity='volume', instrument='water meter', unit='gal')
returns 48.4 gal
